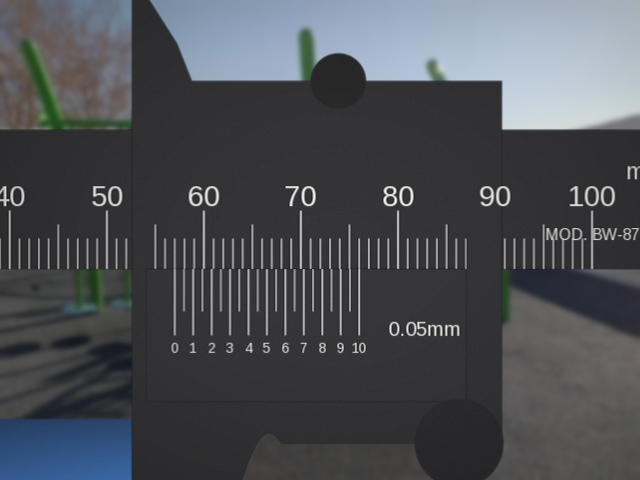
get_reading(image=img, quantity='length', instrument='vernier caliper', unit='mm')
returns 57.0 mm
